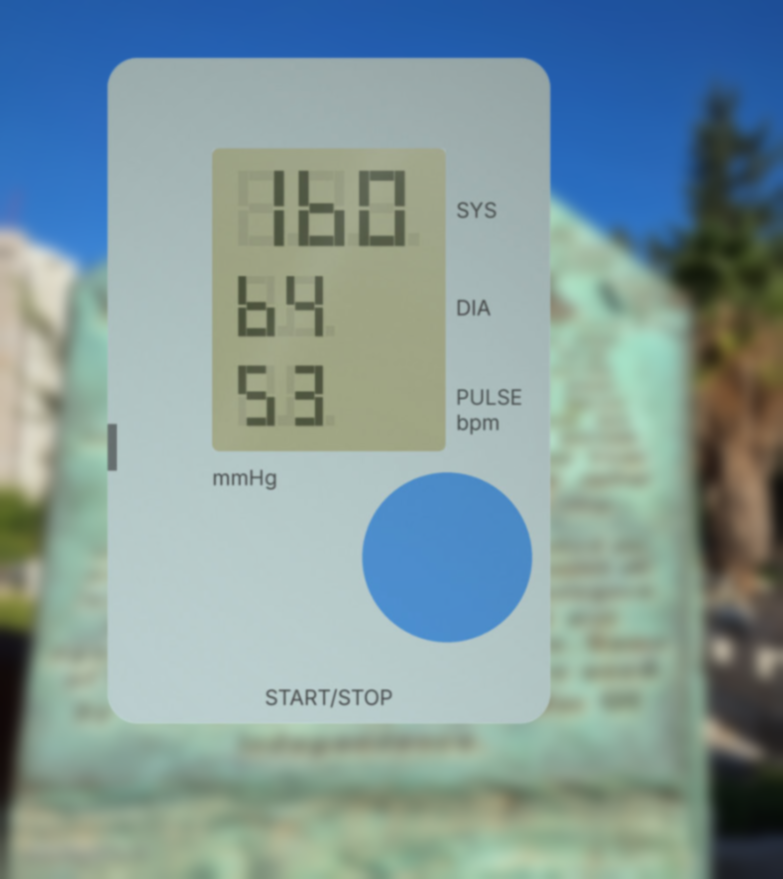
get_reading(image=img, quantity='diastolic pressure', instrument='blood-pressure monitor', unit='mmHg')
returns 64 mmHg
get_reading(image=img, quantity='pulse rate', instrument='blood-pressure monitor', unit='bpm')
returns 53 bpm
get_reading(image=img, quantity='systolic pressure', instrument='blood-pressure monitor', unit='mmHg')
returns 160 mmHg
